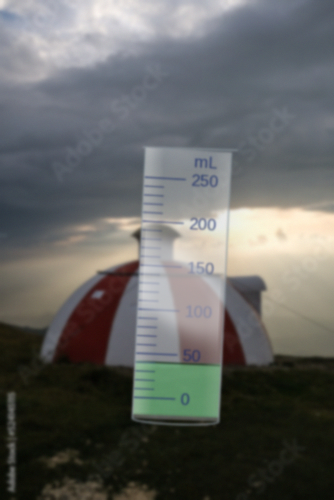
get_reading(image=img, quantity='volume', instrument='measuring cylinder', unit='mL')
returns 40 mL
